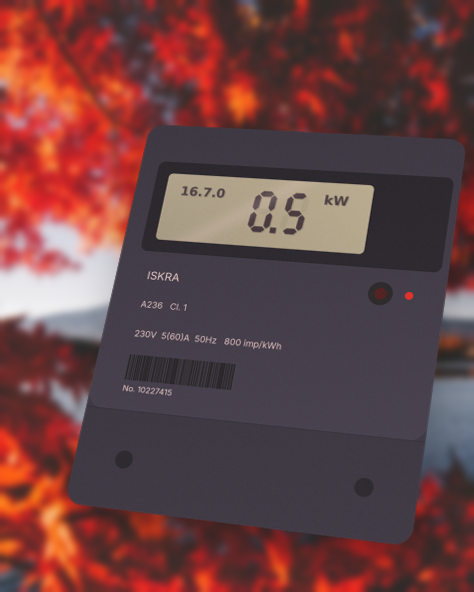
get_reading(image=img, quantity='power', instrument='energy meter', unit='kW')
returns 0.5 kW
